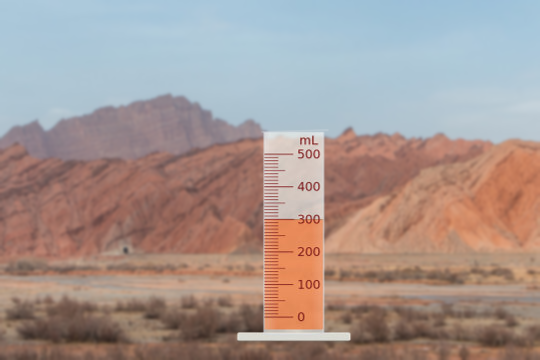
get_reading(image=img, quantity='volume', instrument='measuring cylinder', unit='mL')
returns 300 mL
